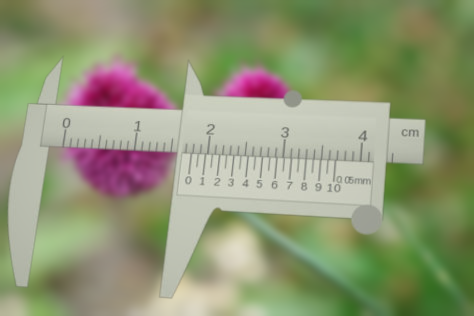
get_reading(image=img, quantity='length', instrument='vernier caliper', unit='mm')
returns 17.8 mm
